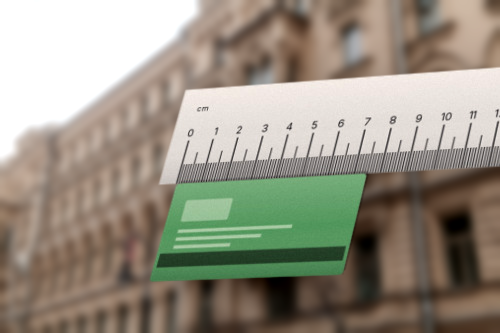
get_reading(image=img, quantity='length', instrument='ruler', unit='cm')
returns 7.5 cm
